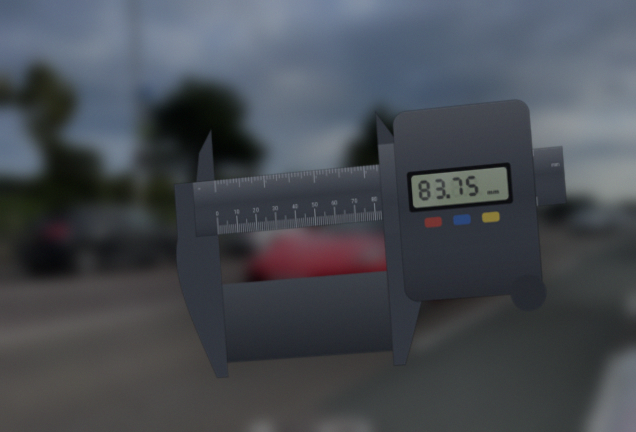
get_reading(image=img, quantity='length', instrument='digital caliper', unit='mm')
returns 83.75 mm
